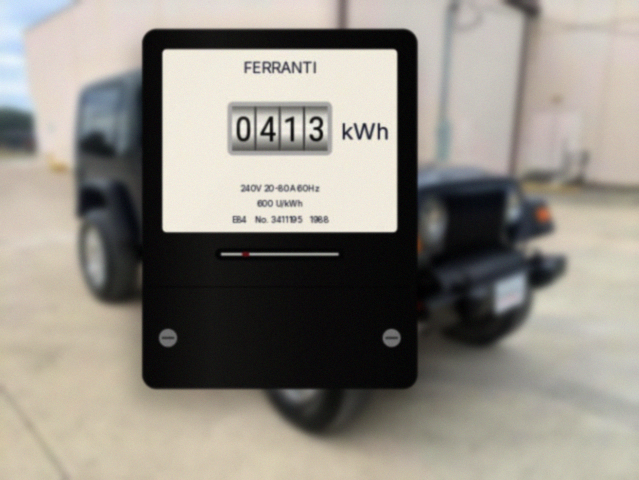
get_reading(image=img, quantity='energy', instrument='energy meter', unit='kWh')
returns 413 kWh
